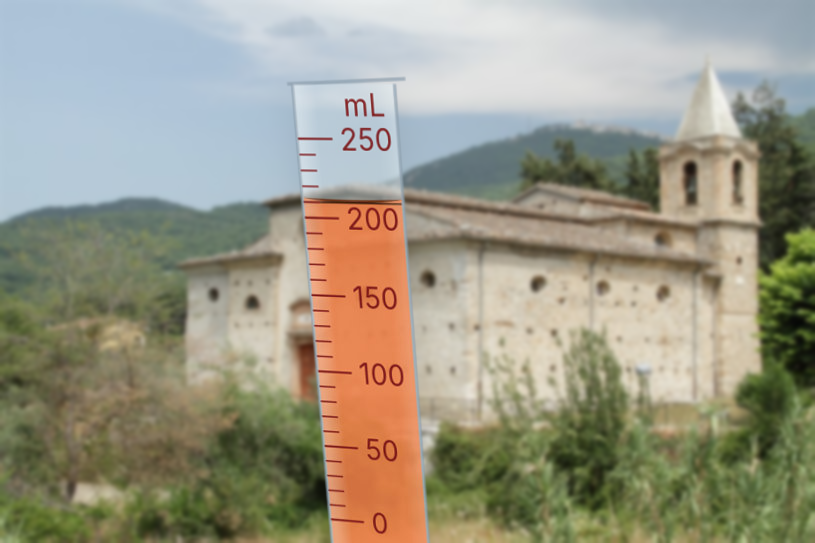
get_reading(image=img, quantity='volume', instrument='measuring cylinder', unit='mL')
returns 210 mL
